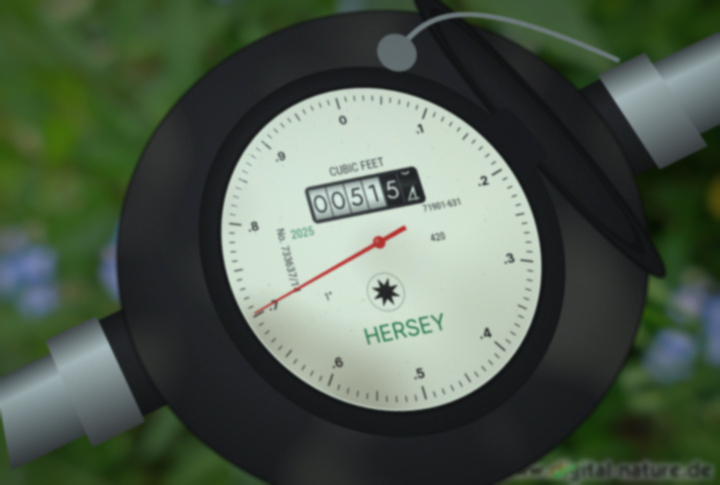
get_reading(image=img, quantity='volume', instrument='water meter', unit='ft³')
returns 5153.70 ft³
